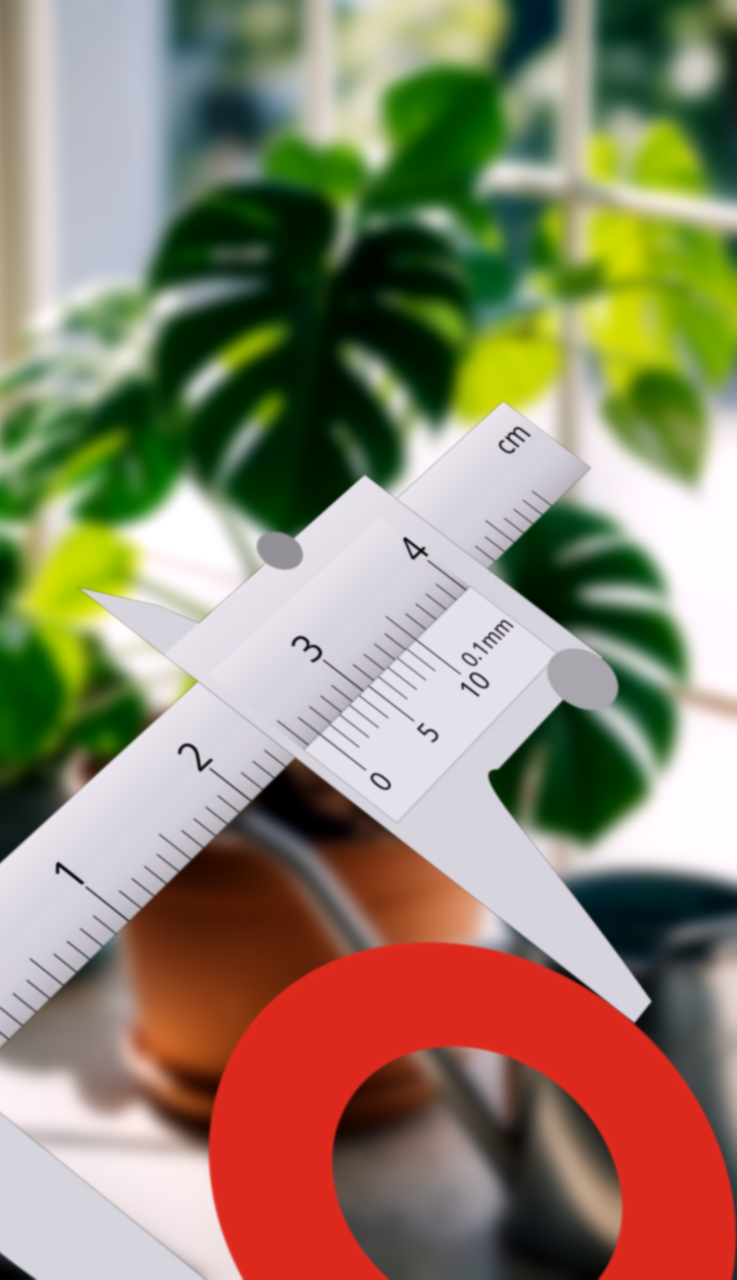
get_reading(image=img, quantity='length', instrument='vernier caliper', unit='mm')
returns 26.0 mm
